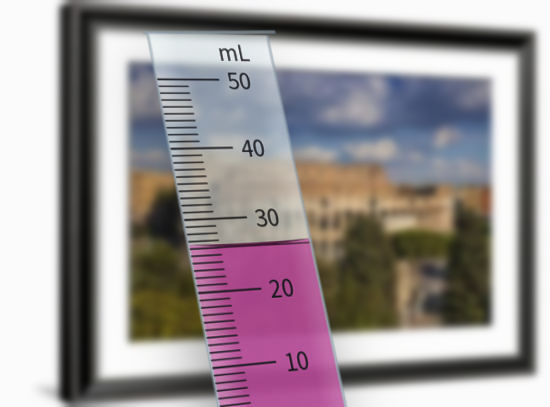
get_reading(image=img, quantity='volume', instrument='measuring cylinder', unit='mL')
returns 26 mL
